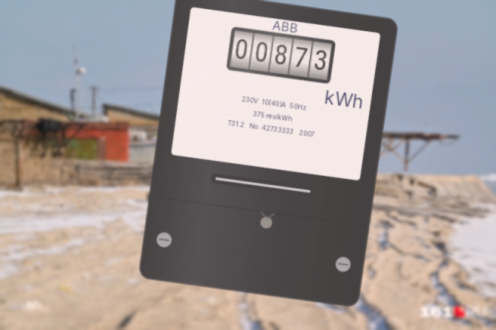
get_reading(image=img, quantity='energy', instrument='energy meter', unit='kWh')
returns 873 kWh
